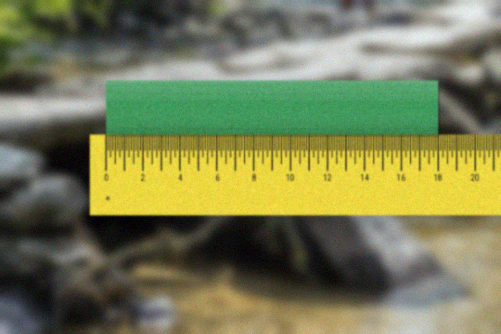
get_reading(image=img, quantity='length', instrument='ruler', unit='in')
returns 18 in
